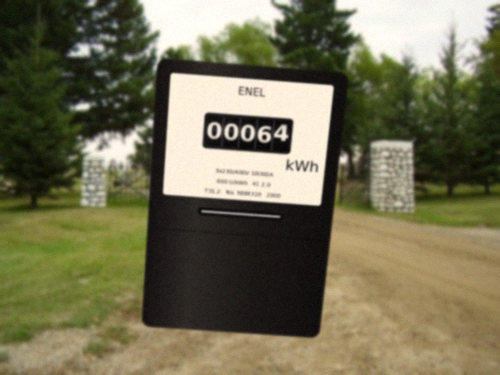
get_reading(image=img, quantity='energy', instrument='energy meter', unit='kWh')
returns 64 kWh
